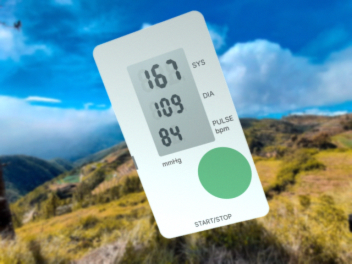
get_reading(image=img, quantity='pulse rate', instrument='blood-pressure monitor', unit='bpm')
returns 84 bpm
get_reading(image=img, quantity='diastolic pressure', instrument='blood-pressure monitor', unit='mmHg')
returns 109 mmHg
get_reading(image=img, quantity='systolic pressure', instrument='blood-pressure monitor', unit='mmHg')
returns 167 mmHg
